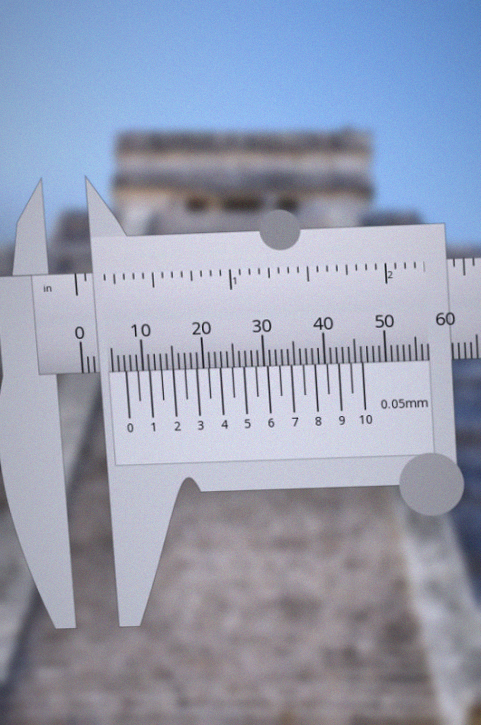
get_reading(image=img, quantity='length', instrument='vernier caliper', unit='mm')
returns 7.2 mm
